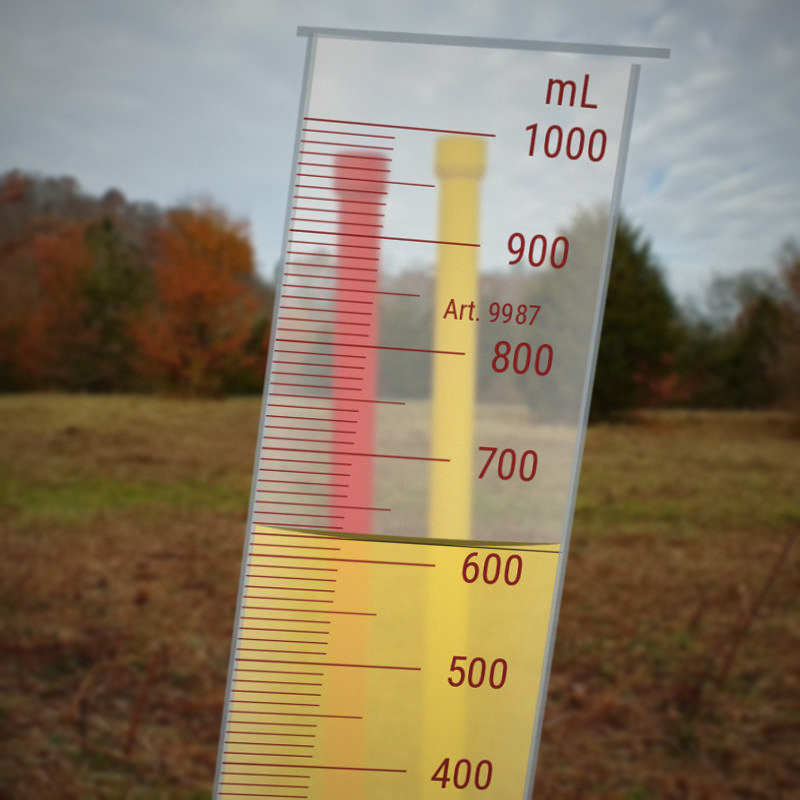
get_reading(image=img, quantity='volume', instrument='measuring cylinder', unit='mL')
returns 620 mL
